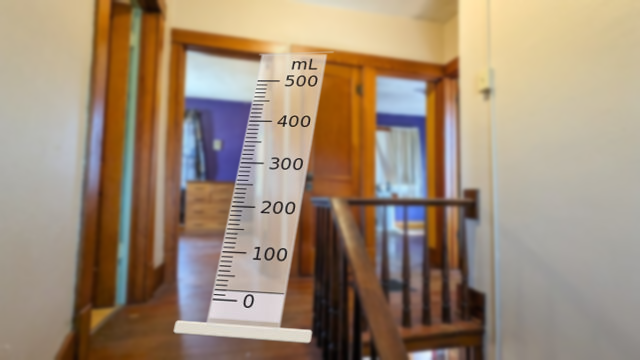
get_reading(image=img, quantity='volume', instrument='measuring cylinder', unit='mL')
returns 20 mL
